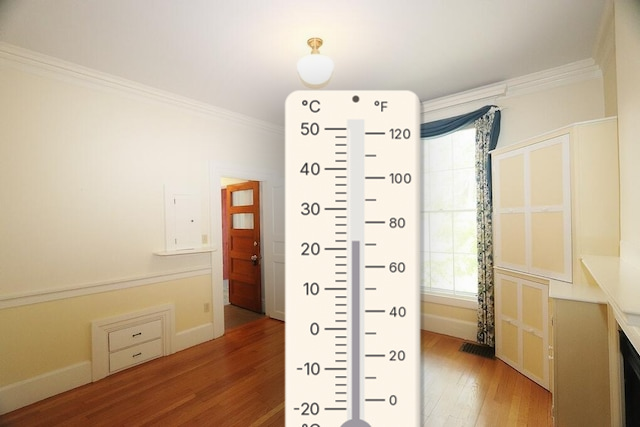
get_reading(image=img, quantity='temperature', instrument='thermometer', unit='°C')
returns 22 °C
